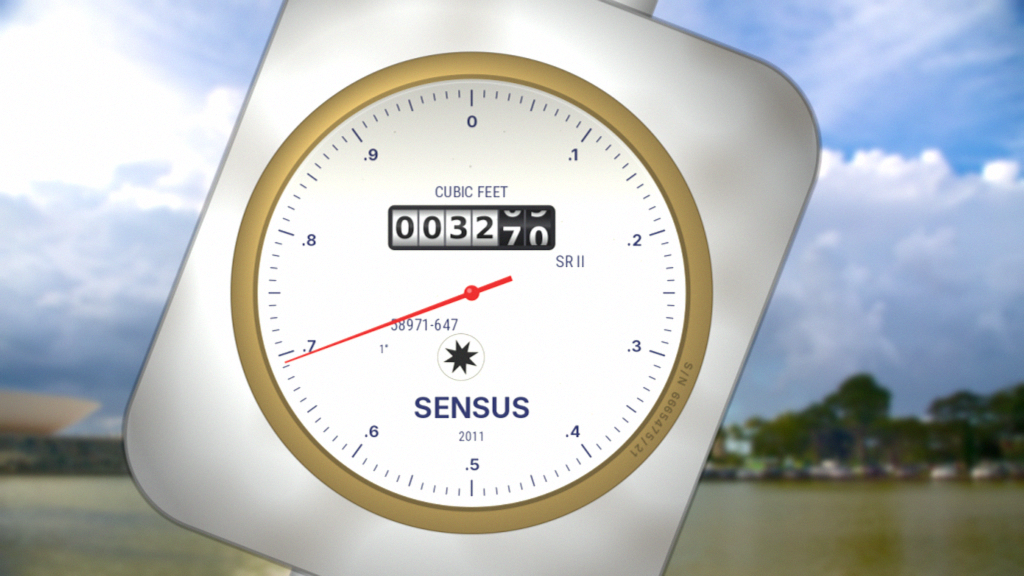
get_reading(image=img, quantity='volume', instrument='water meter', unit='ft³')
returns 3269.69 ft³
